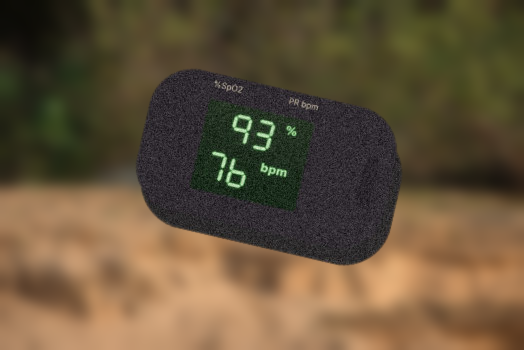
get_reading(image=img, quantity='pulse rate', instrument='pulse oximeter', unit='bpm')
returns 76 bpm
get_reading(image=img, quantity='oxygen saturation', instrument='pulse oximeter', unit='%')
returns 93 %
